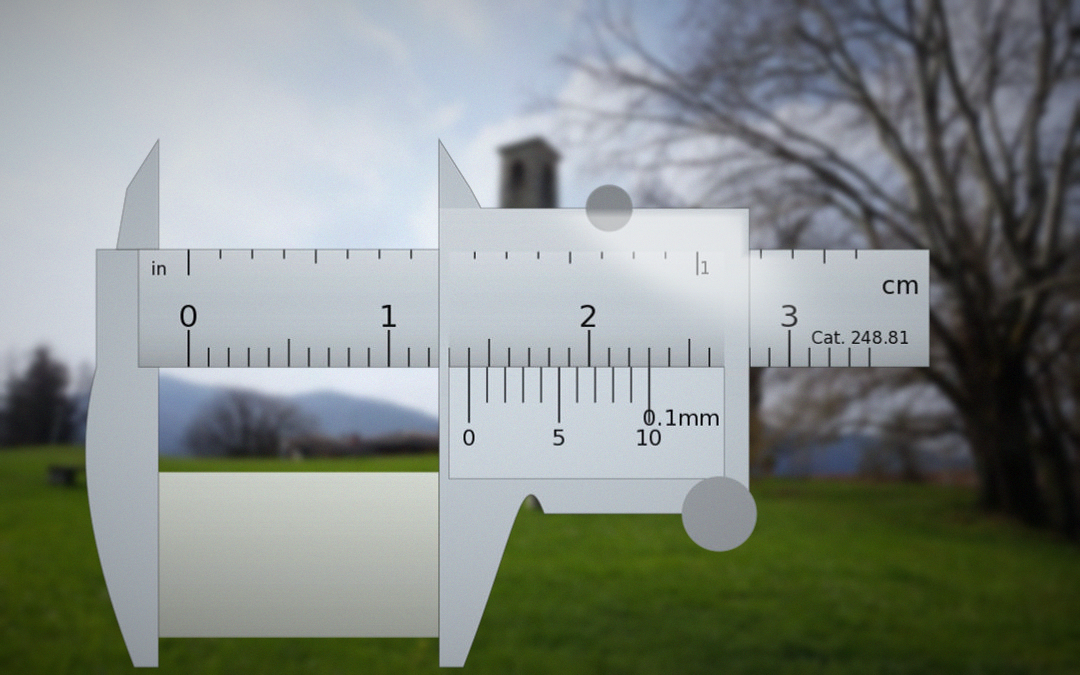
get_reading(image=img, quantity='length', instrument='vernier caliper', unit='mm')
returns 14.0 mm
